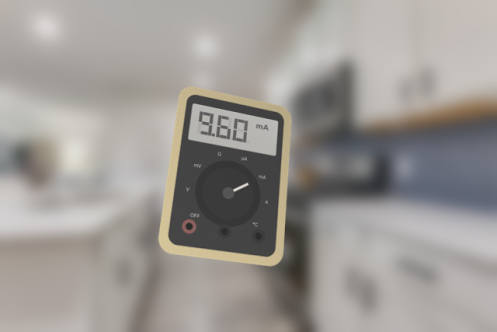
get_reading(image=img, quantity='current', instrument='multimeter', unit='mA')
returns 9.60 mA
